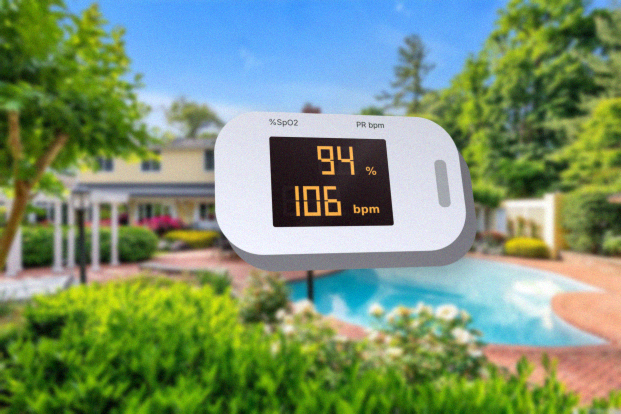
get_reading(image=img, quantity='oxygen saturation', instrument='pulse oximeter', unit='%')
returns 94 %
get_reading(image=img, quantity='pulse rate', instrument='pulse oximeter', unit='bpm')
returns 106 bpm
